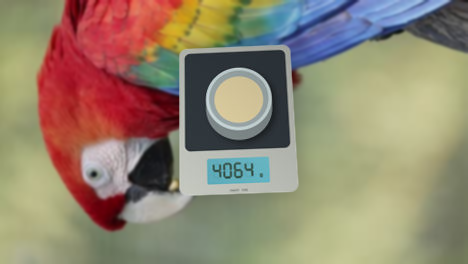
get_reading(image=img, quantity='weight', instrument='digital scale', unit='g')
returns 4064 g
